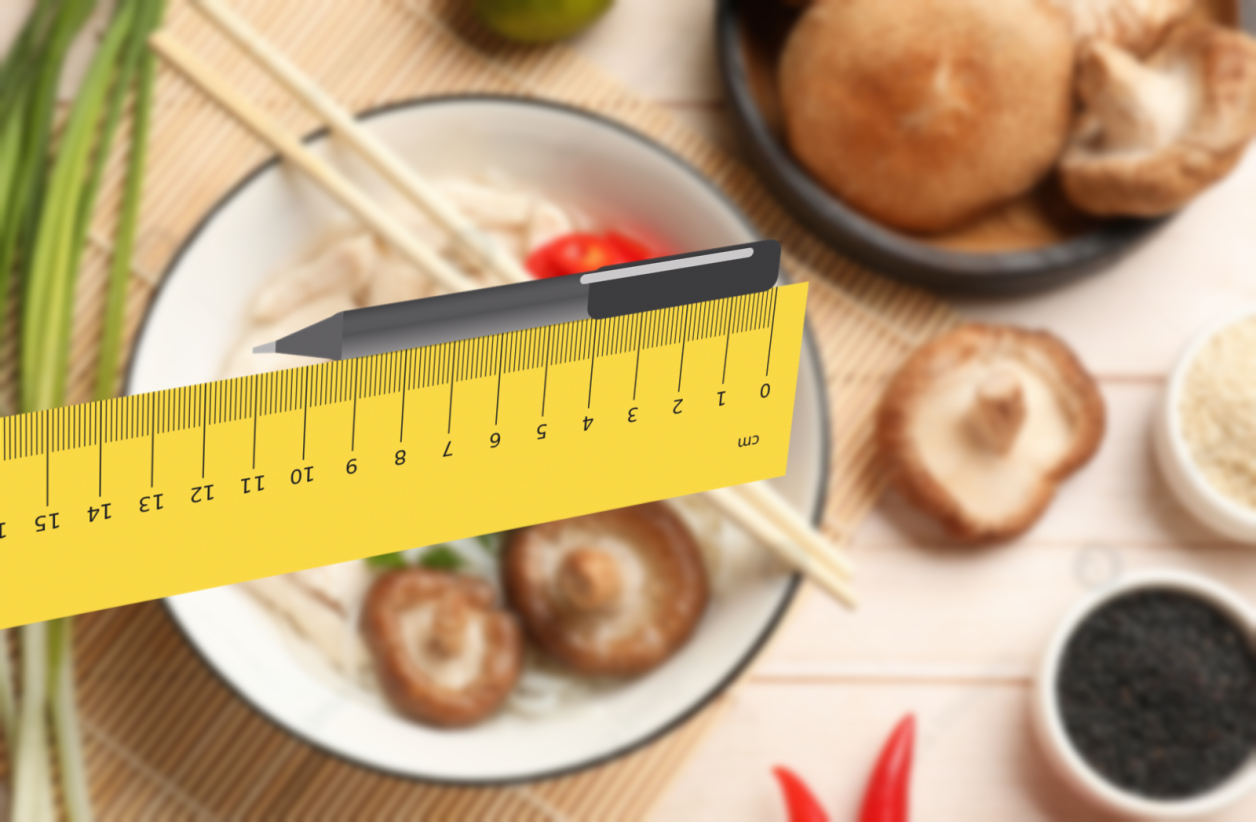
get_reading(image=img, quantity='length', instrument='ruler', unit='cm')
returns 11.1 cm
